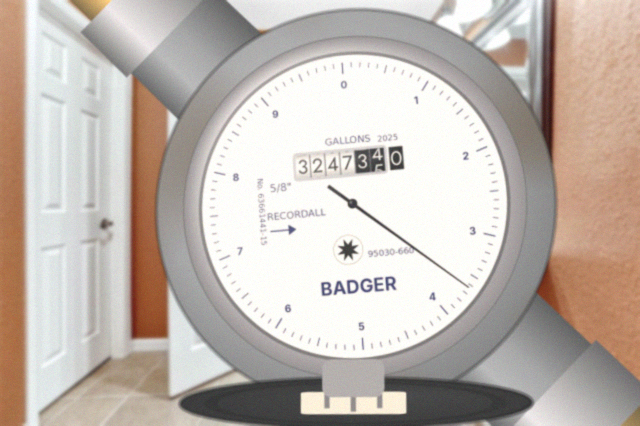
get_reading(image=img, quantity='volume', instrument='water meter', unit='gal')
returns 3247343.6 gal
